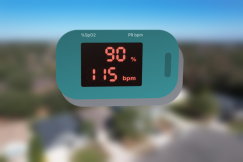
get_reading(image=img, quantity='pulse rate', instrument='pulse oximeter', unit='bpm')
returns 115 bpm
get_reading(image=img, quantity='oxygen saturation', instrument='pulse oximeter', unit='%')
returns 90 %
